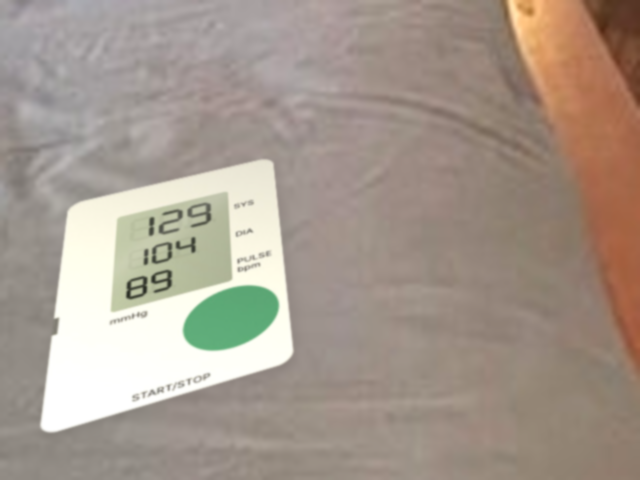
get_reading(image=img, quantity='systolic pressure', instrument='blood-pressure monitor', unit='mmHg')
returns 129 mmHg
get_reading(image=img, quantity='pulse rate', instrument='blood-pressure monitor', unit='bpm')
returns 89 bpm
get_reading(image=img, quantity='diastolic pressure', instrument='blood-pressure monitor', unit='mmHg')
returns 104 mmHg
